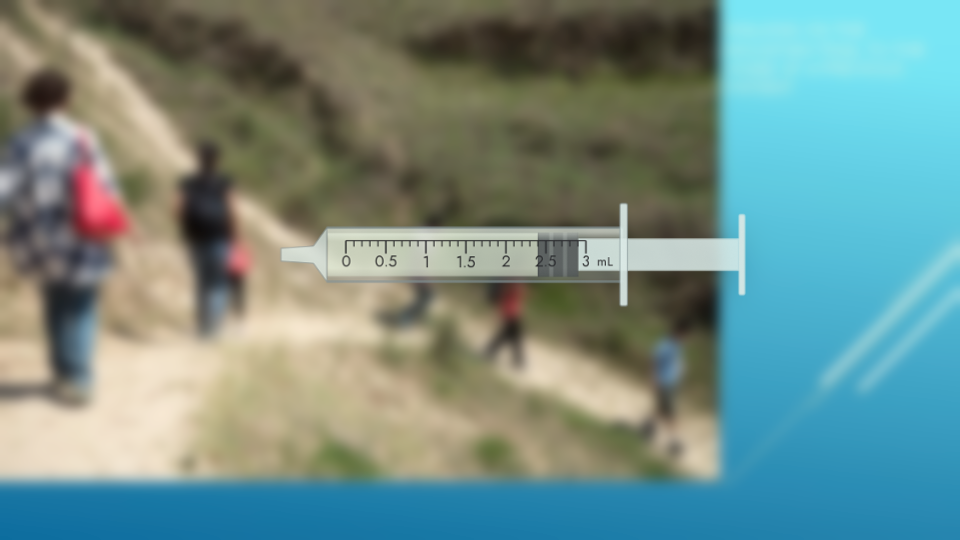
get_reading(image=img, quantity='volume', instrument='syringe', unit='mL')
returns 2.4 mL
